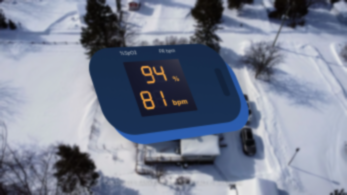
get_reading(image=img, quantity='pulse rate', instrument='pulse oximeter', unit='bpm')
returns 81 bpm
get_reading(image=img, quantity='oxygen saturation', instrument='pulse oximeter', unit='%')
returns 94 %
